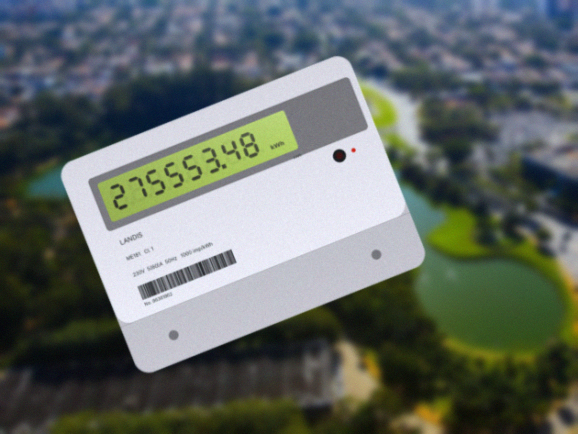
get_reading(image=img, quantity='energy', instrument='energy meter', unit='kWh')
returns 275553.48 kWh
